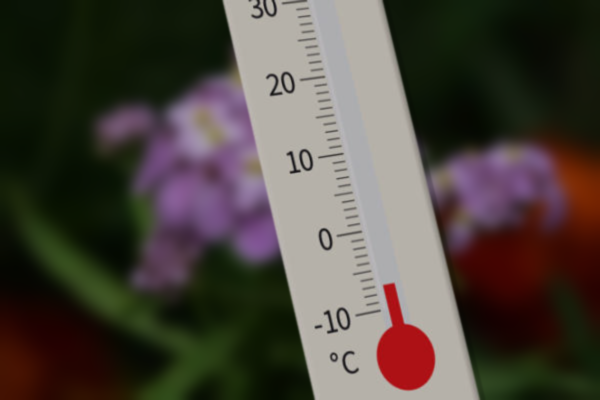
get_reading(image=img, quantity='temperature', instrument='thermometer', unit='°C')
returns -7 °C
